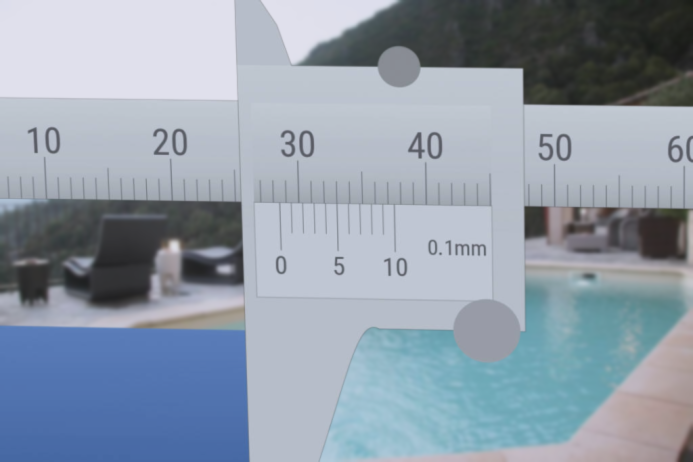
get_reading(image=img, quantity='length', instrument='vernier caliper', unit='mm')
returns 28.5 mm
